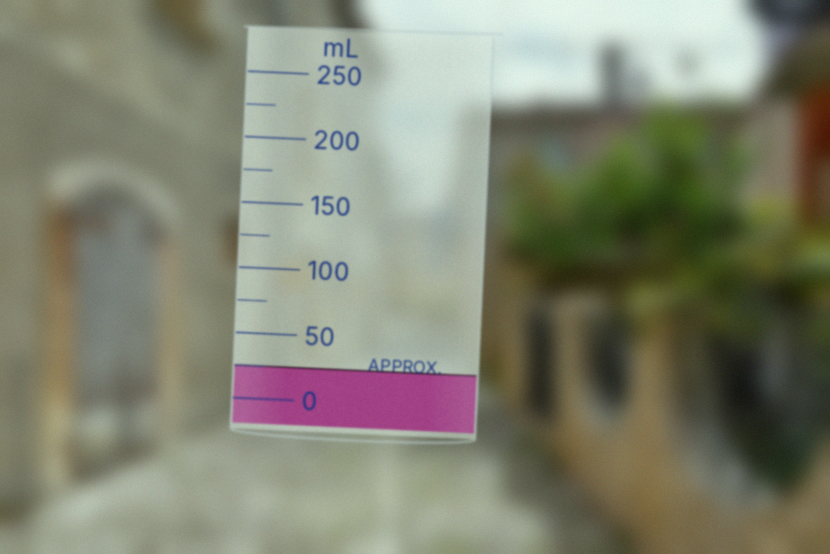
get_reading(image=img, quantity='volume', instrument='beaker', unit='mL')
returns 25 mL
